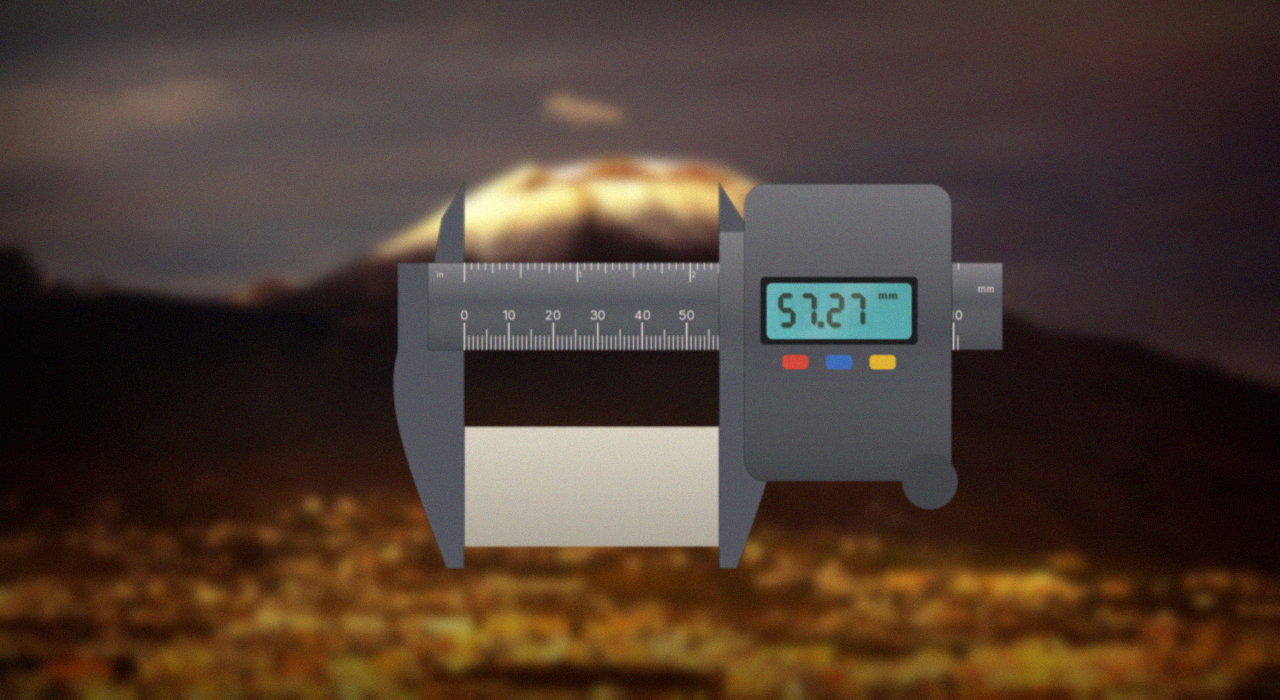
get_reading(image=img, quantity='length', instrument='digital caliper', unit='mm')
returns 57.27 mm
